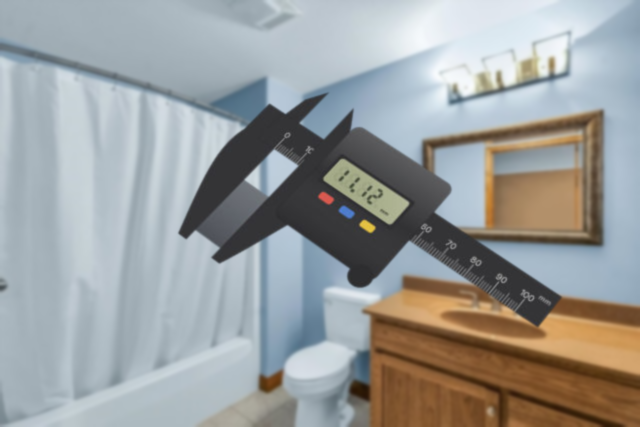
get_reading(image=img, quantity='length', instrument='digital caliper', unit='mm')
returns 11.12 mm
